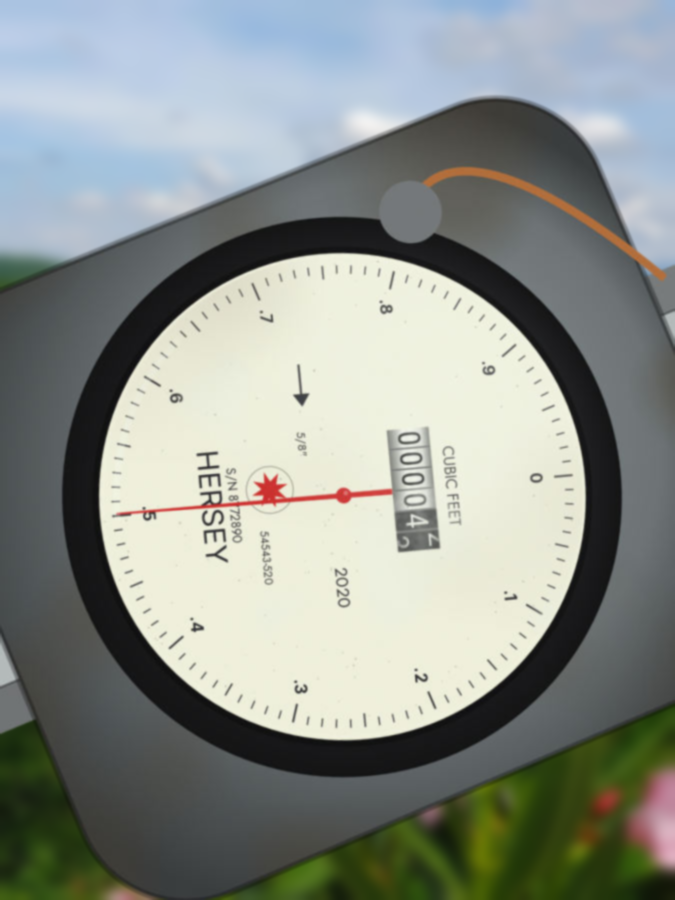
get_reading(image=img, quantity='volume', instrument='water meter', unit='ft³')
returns 42.50 ft³
